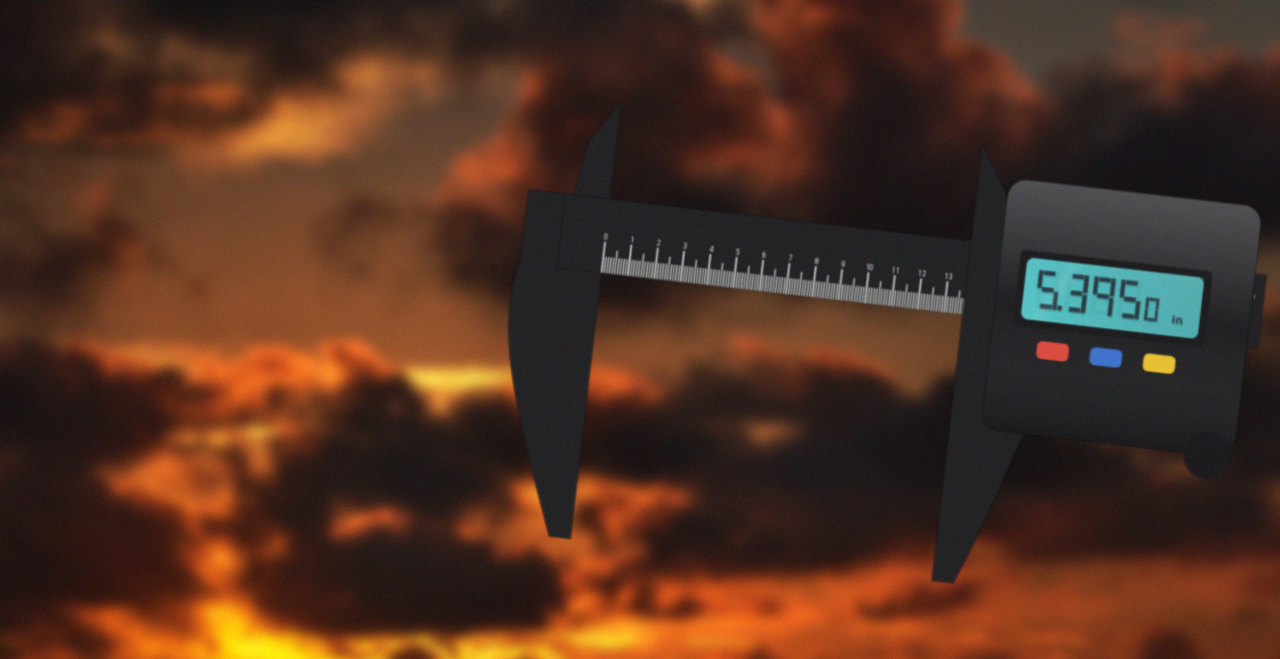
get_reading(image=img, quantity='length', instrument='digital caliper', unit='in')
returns 5.3950 in
